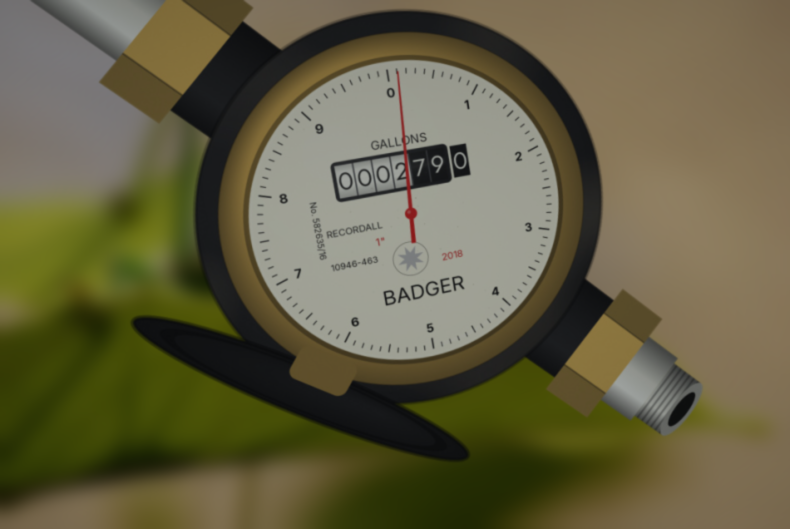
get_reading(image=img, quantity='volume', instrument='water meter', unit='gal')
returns 2790.1 gal
